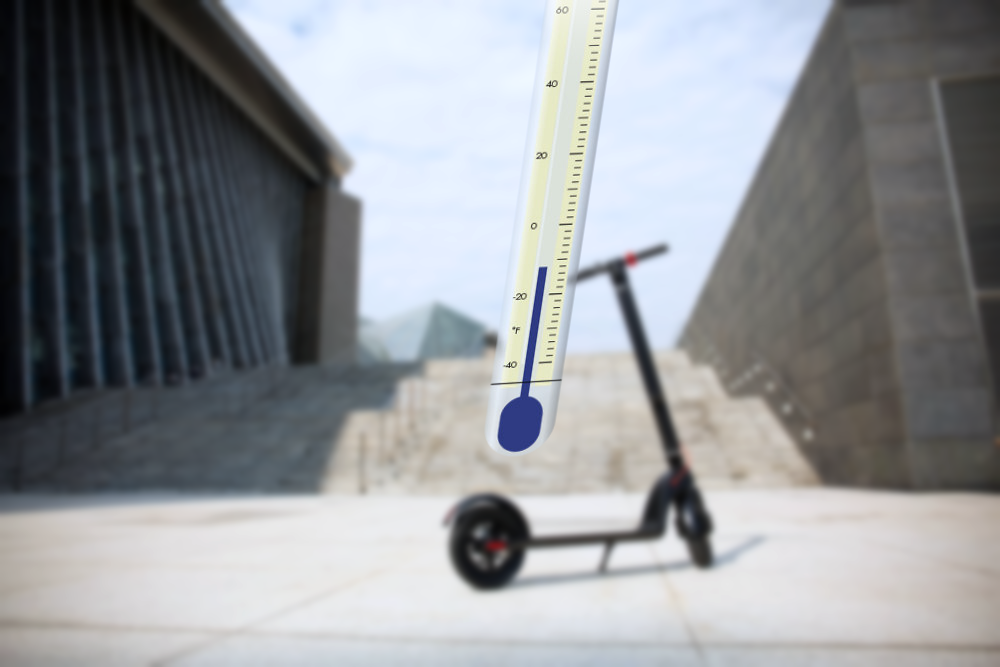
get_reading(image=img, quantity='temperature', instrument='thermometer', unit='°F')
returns -12 °F
